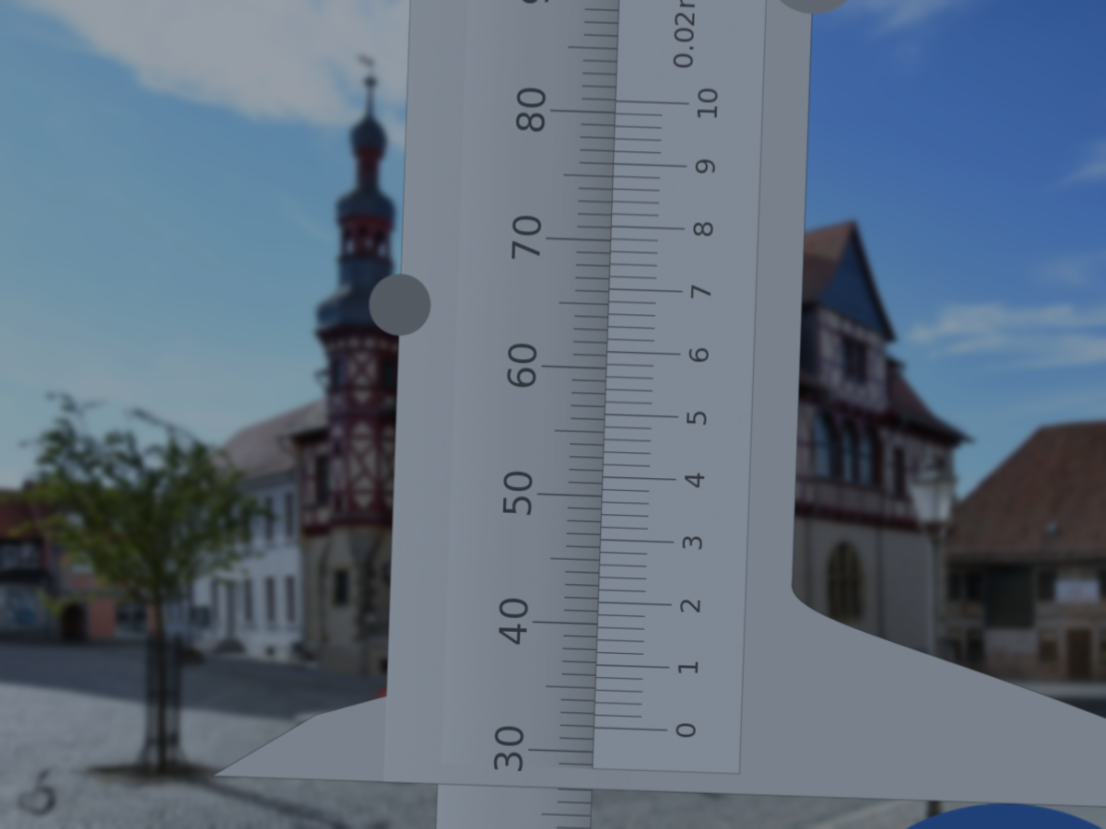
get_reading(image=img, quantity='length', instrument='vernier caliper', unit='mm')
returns 31.9 mm
